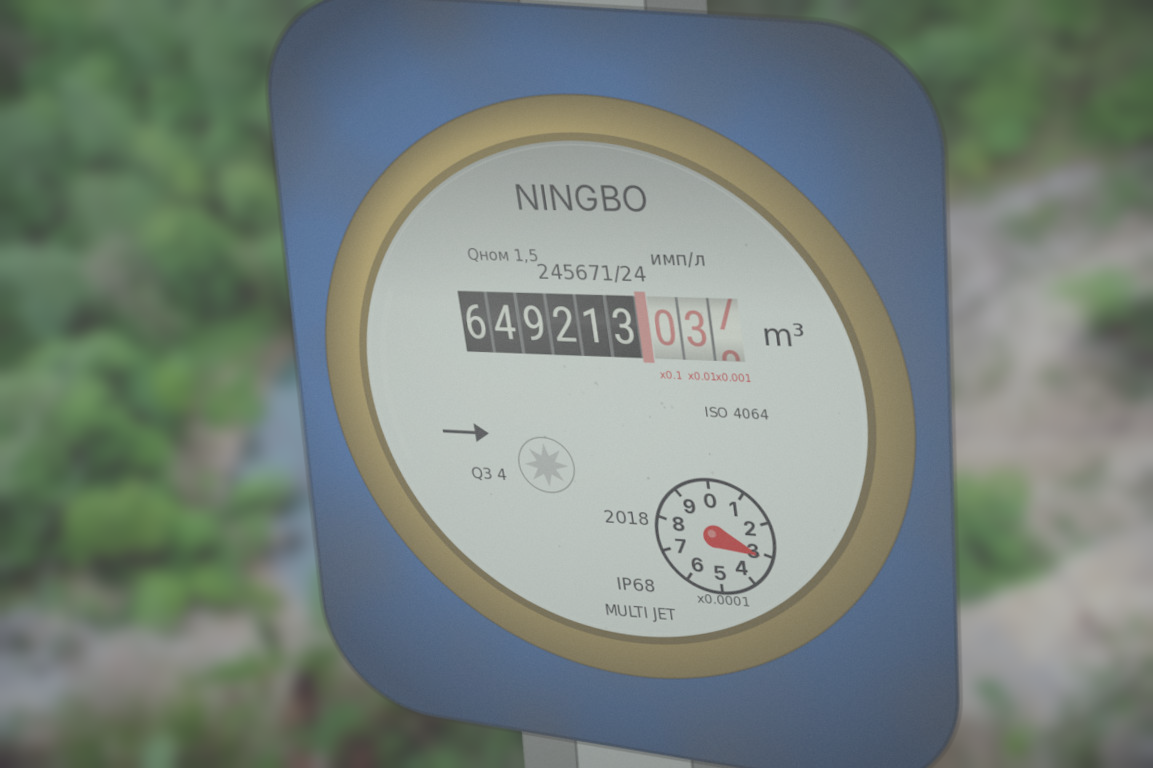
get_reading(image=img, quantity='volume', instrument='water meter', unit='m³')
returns 649213.0373 m³
